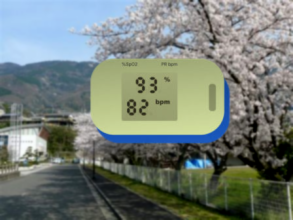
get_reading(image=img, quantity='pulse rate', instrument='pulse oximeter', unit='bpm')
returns 82 bpm
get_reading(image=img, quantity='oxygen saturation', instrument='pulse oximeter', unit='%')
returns 93 %
